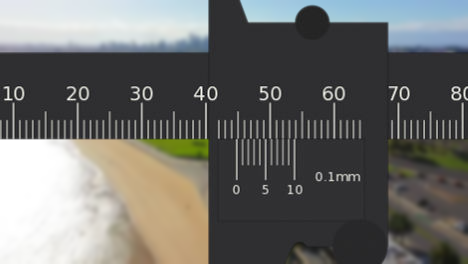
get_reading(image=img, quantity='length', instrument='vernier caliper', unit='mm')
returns 44.8 mm
